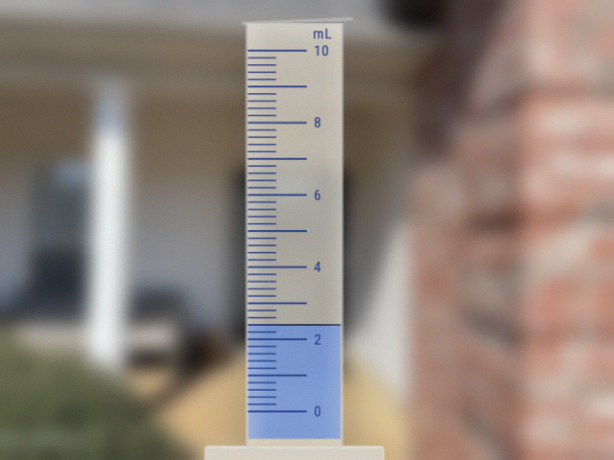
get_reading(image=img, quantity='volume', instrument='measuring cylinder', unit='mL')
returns 2.4 mL
